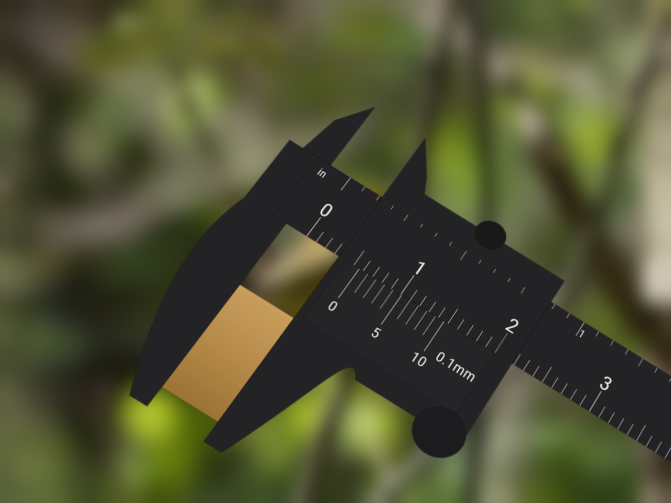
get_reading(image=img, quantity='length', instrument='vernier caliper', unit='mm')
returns 5.6 mm
